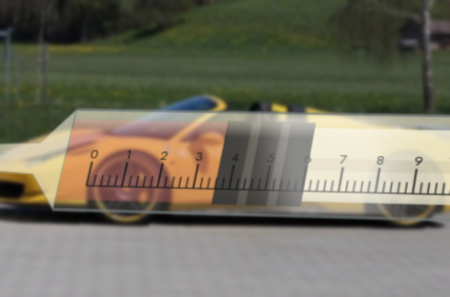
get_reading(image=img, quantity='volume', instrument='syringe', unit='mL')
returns 3.6 mL
